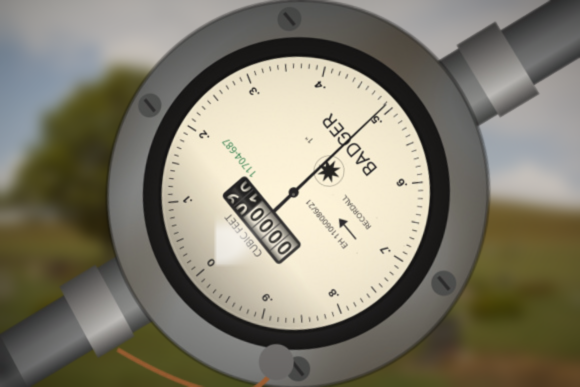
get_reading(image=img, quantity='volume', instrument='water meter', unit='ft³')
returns 9.49 ft³
